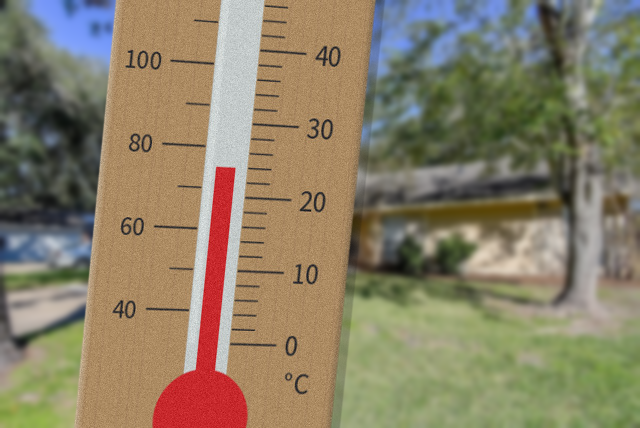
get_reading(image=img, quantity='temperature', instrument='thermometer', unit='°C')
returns 24 °C
